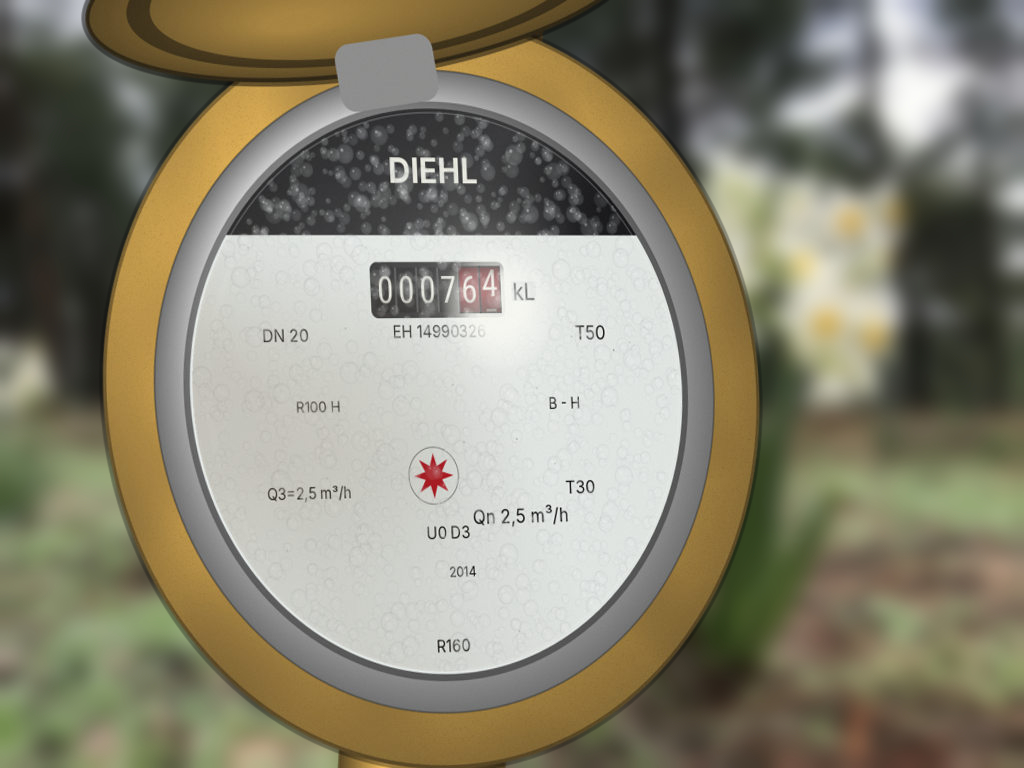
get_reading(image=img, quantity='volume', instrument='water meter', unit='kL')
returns 7.64 kL
